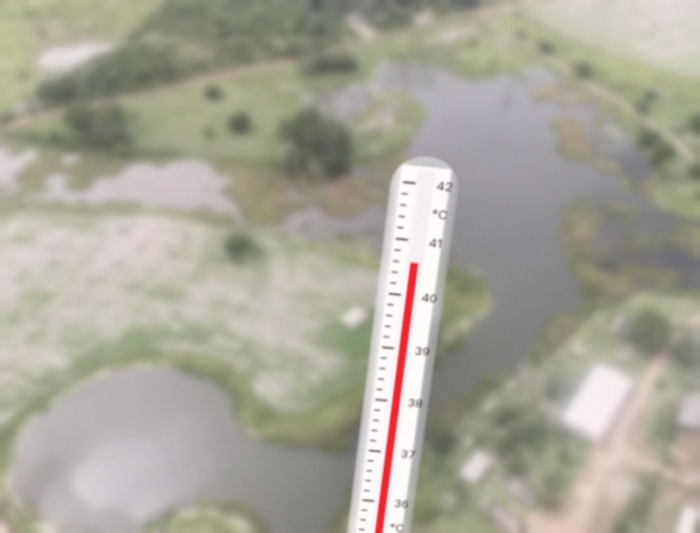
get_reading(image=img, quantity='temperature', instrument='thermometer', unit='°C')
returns 40.6 °C
